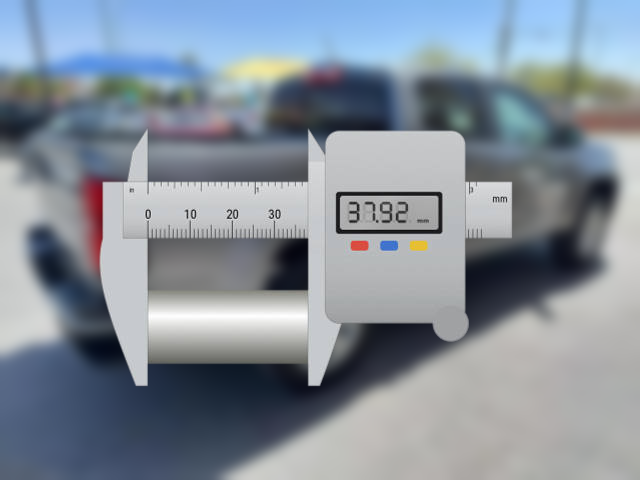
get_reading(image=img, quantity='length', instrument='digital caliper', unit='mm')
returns 37.92 mm
